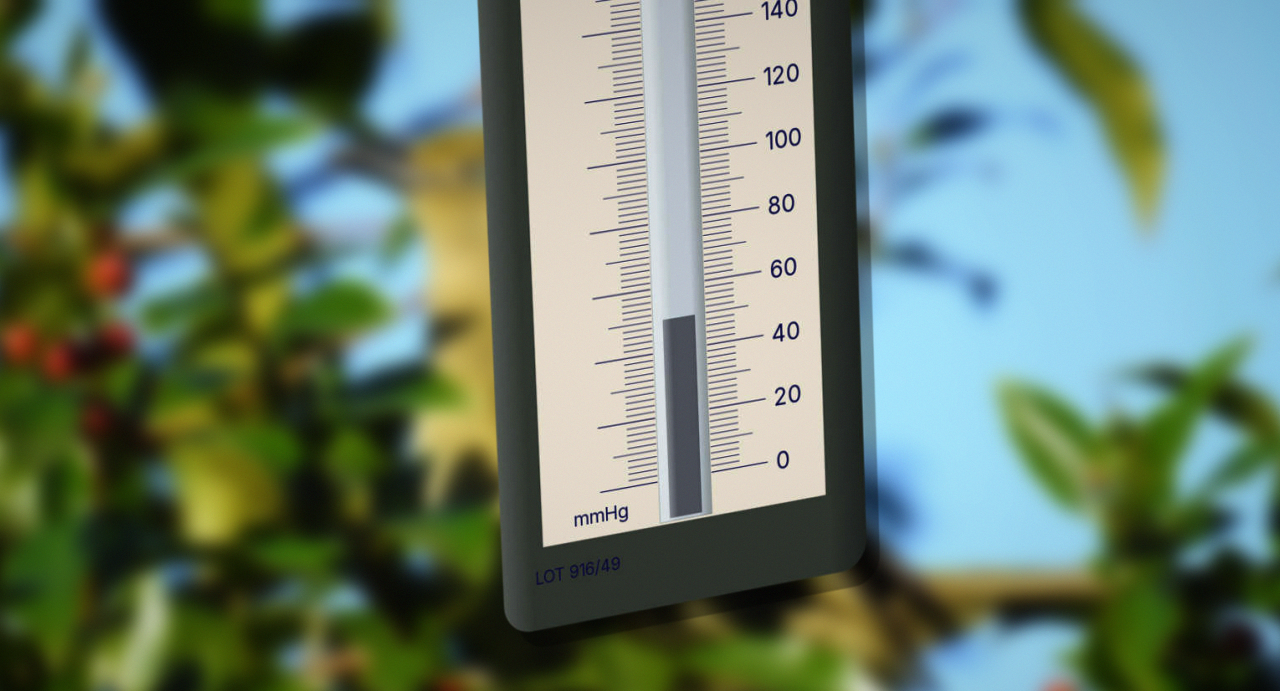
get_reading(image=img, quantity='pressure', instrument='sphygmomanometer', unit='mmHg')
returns 50 mmHg
